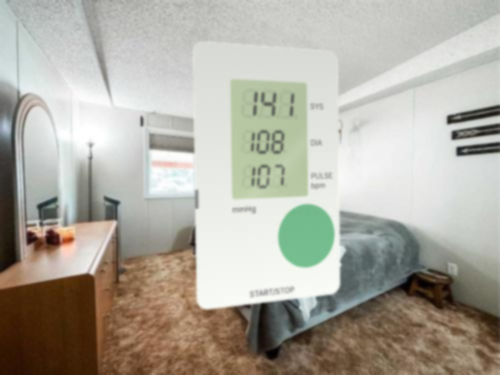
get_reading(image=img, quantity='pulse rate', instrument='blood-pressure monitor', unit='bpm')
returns 107 bpm
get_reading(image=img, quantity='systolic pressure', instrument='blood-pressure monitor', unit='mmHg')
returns 141 mmHg
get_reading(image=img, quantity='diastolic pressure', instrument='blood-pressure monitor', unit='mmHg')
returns 108 mmHg
